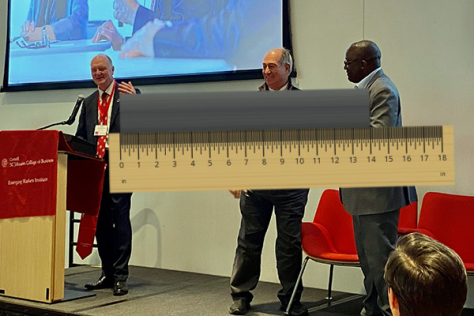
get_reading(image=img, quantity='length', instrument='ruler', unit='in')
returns 14 in
